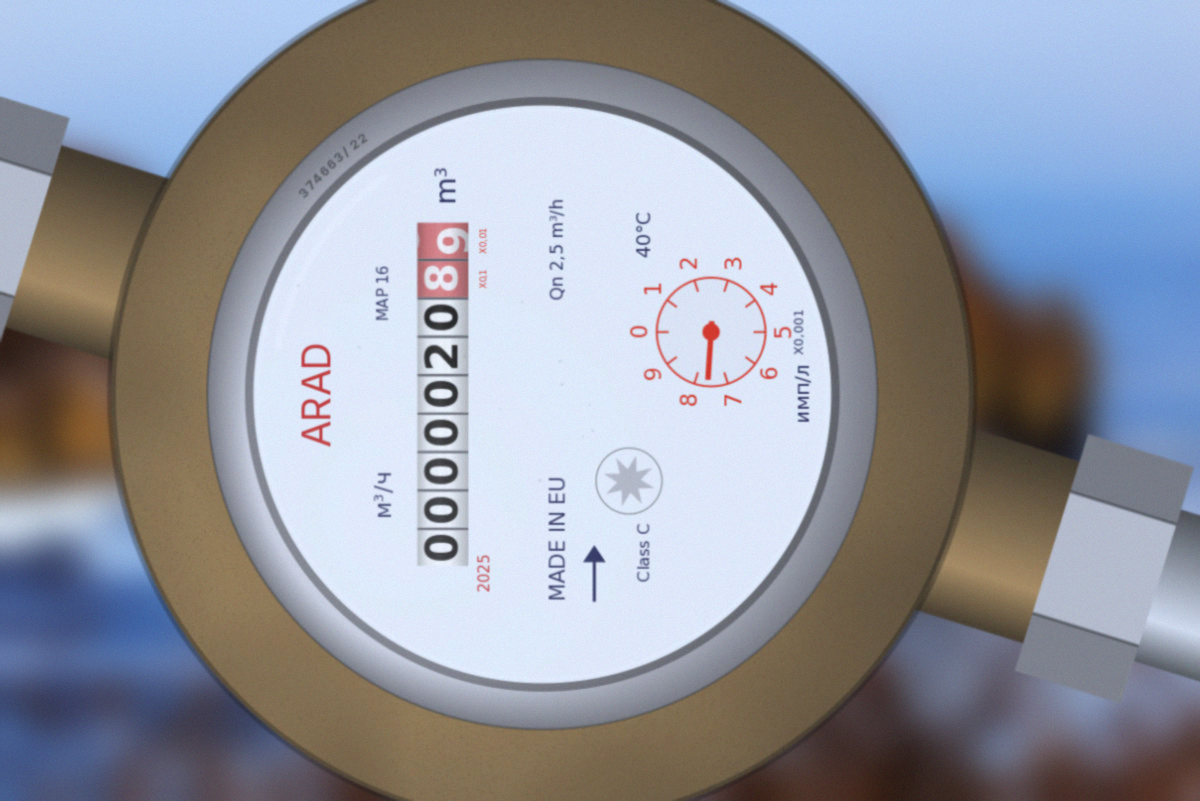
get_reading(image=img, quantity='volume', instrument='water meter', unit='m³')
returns 20.887 m³
